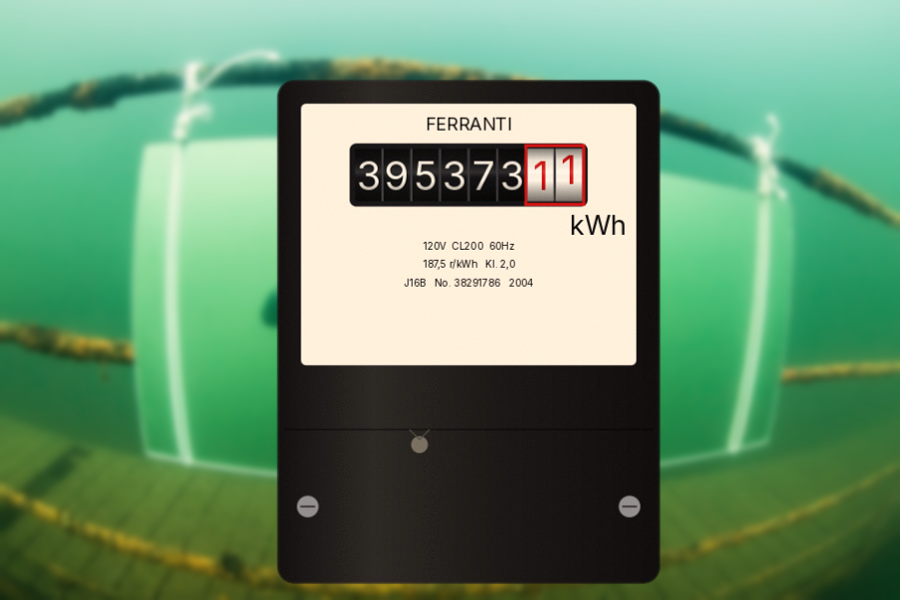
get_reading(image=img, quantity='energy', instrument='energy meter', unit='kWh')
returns 395373.11 kWh
